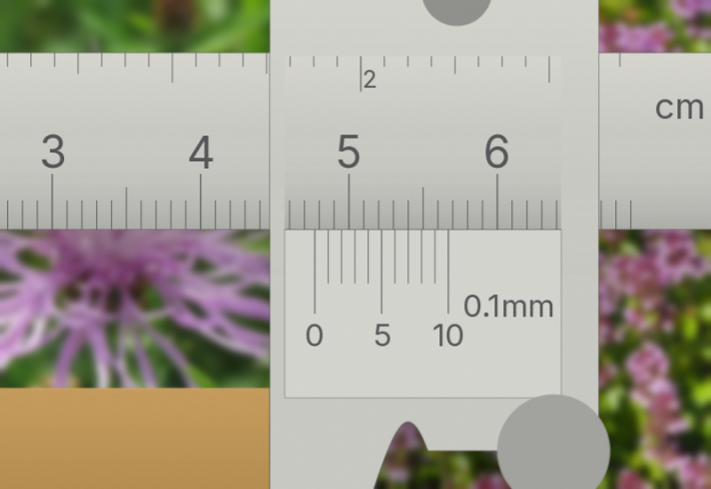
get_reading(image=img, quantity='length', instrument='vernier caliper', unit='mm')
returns 47.7 mm
